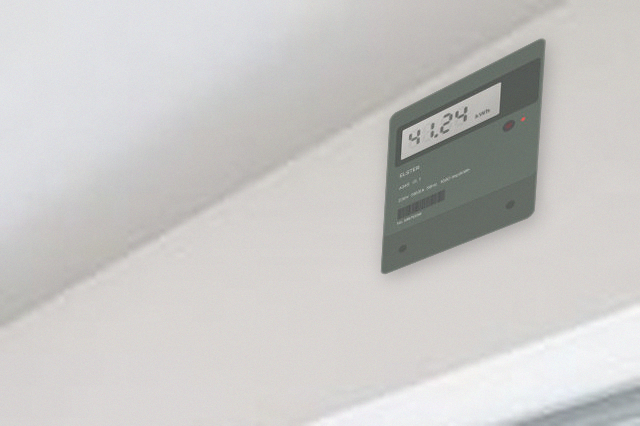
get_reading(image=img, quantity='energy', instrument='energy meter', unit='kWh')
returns 41.24 kWh
